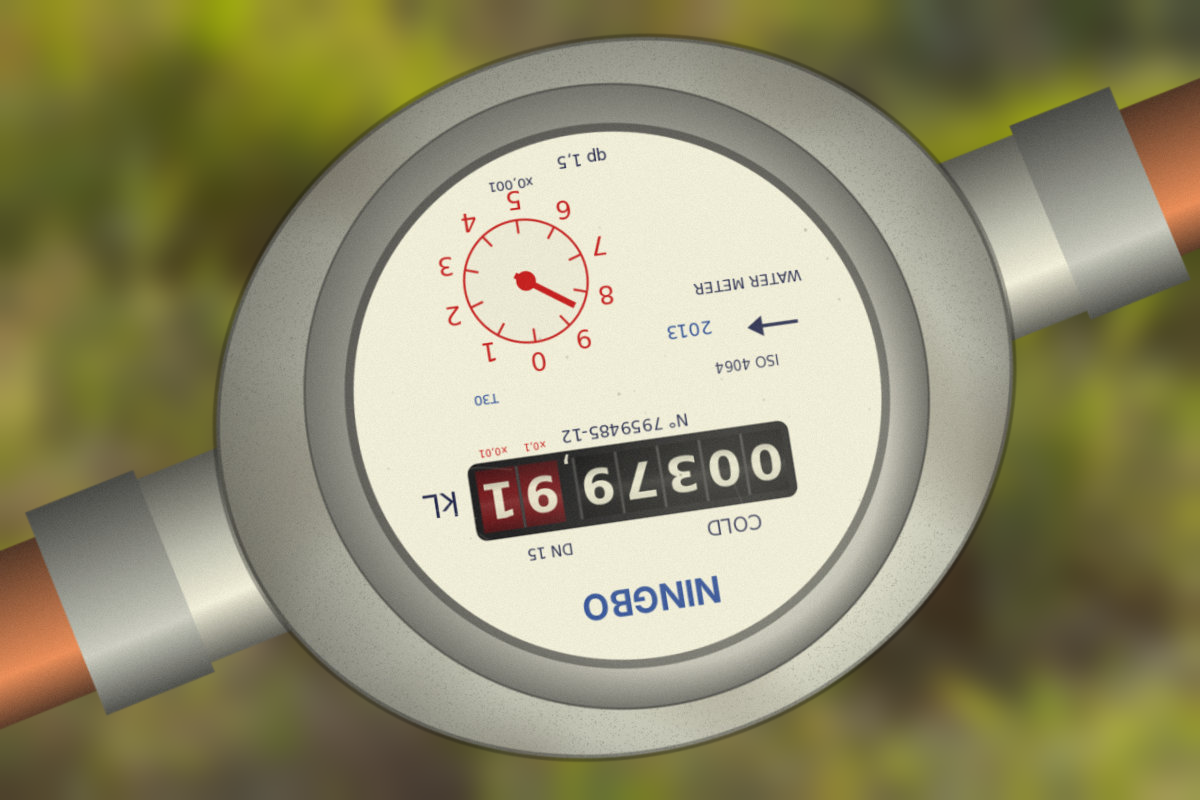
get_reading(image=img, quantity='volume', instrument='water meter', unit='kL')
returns 379.918 kL
